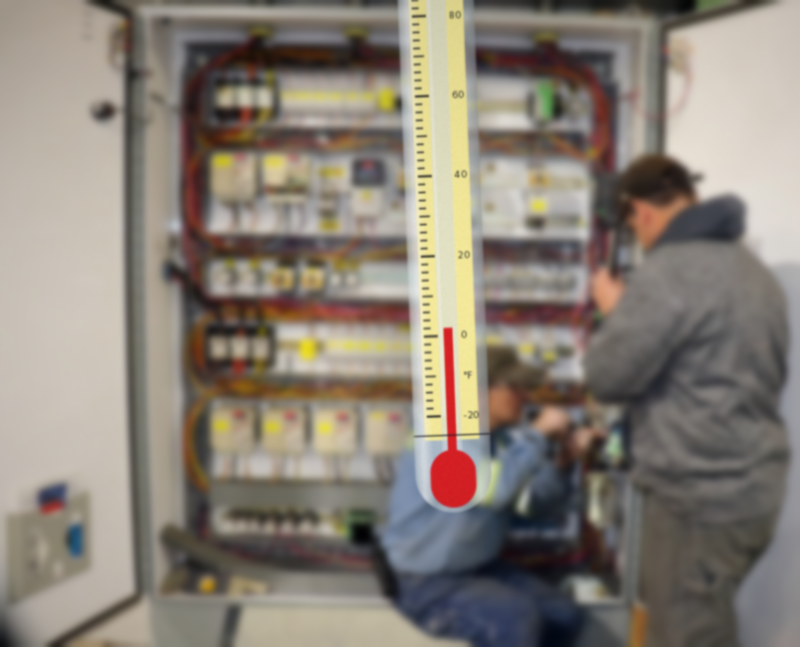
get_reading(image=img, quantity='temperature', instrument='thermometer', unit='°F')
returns 2 °F
